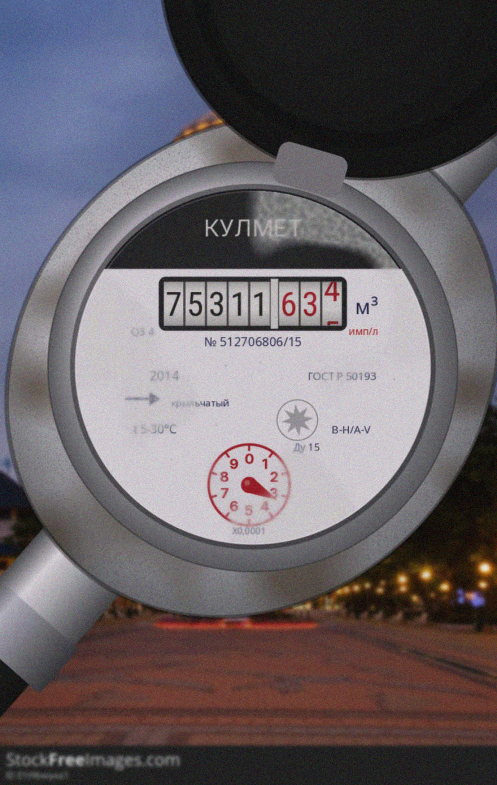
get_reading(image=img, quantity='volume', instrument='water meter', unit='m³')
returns 75311.6343 m³
